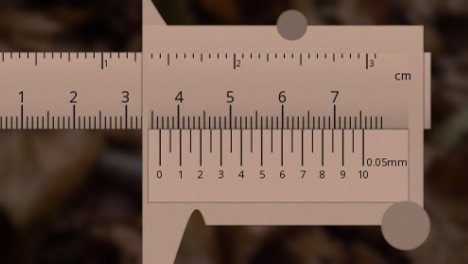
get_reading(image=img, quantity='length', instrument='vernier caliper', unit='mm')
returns 36.5 mm
